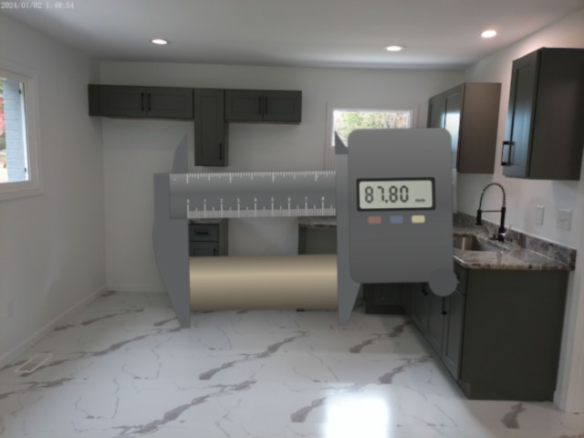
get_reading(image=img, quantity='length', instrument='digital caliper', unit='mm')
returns 87.80 mm
